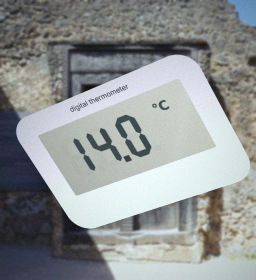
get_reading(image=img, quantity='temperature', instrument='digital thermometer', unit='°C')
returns 14.0 °C
